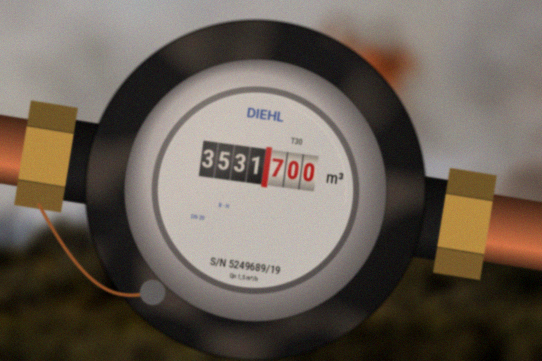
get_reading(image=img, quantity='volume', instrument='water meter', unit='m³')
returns 3531.700 m³
